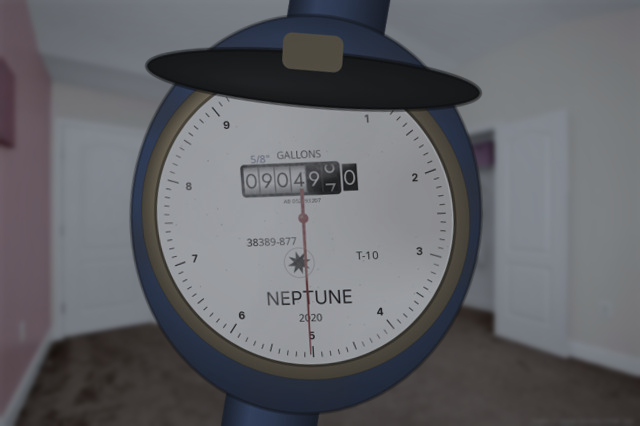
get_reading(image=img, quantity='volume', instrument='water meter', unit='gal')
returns 904965.0 gal
